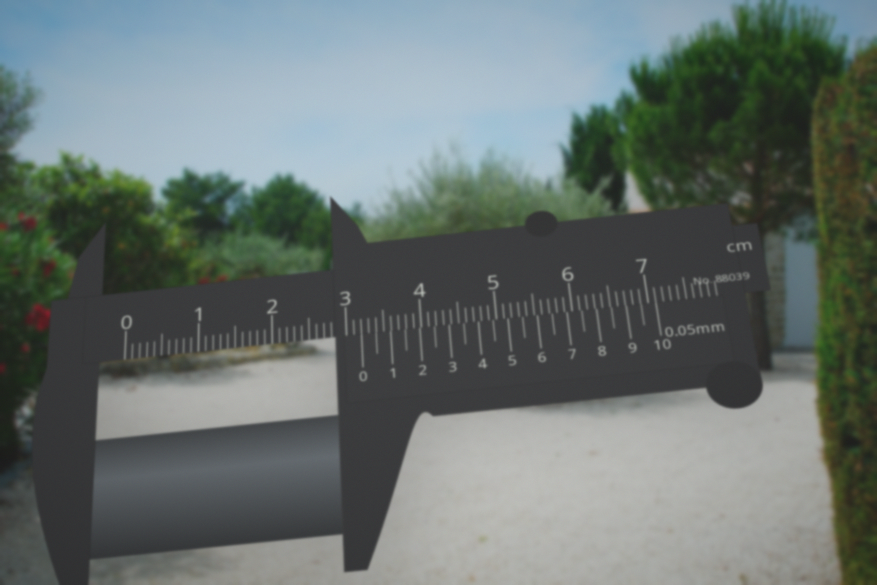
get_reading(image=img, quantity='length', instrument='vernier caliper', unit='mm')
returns 32.0 mm
